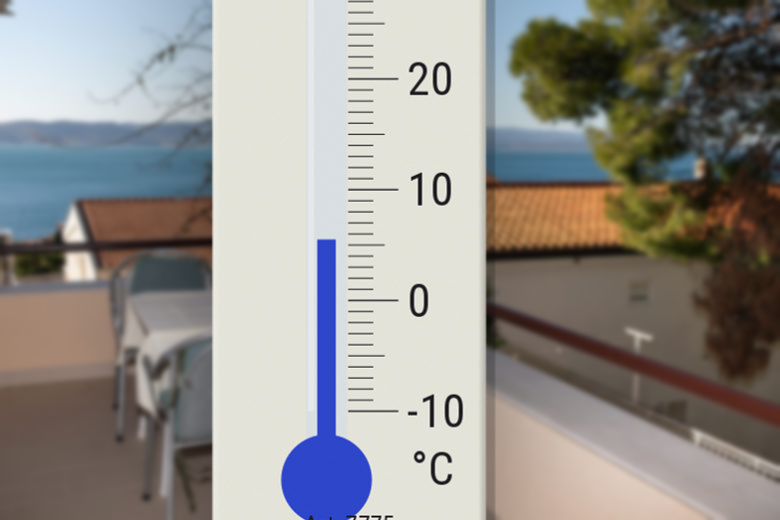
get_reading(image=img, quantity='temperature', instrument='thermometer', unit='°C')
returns 5.5 °C
